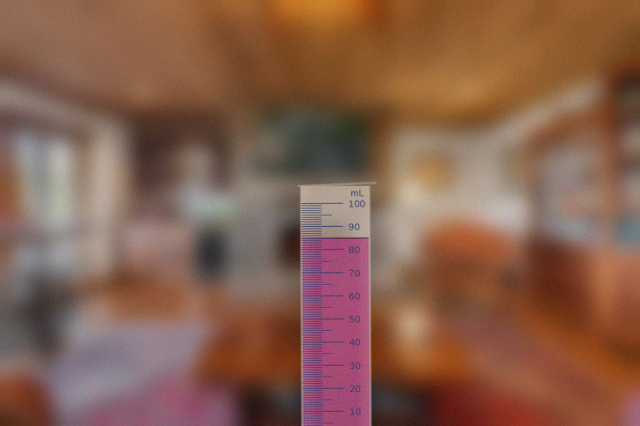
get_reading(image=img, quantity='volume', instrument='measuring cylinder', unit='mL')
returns 85 mL
